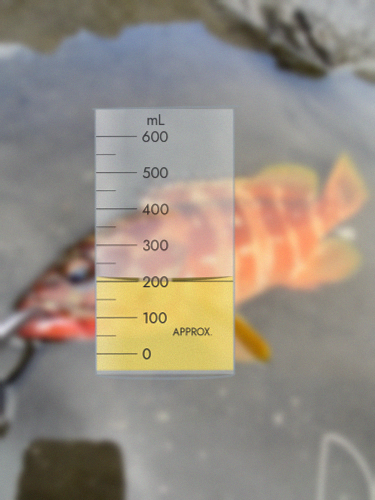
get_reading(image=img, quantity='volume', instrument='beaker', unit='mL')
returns 200 mL
